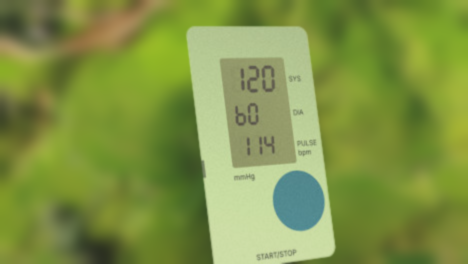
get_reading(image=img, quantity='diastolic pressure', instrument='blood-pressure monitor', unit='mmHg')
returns 60 mmHg
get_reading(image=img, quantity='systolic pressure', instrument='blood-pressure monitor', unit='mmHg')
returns 120 mmHg
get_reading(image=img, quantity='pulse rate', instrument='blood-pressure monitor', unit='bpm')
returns 114 bpm
